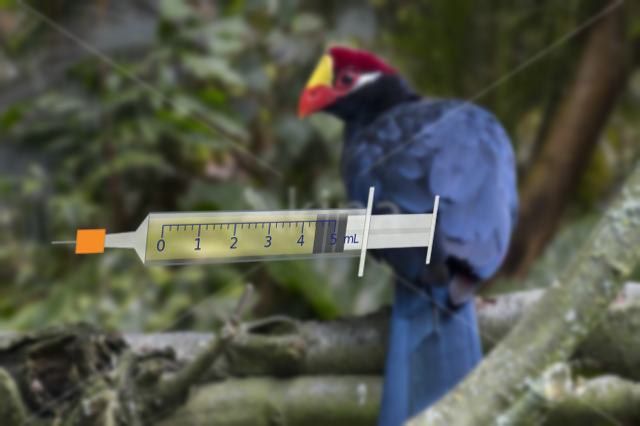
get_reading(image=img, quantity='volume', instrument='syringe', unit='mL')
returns 4.4 mL
